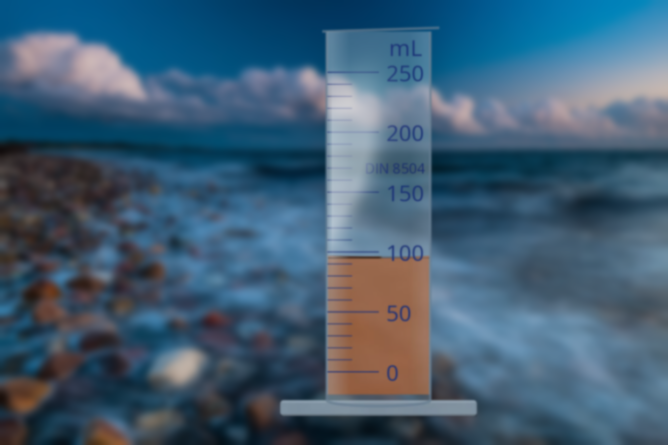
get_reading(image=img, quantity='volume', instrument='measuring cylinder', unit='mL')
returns 95 mL
